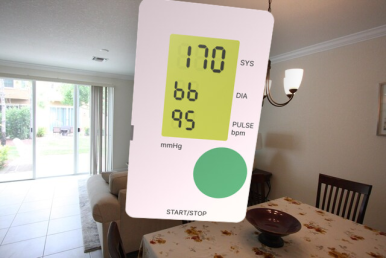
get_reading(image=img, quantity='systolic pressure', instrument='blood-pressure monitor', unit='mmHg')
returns 170 mmHg
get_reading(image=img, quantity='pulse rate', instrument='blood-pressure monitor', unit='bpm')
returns 95 bpm
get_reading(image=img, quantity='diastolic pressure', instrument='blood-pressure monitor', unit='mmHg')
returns 66 mmHg
